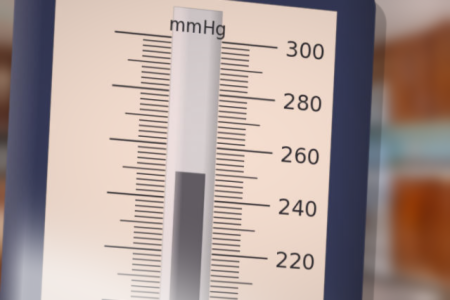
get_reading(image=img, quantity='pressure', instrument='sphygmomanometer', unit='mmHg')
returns 250 mmHg
